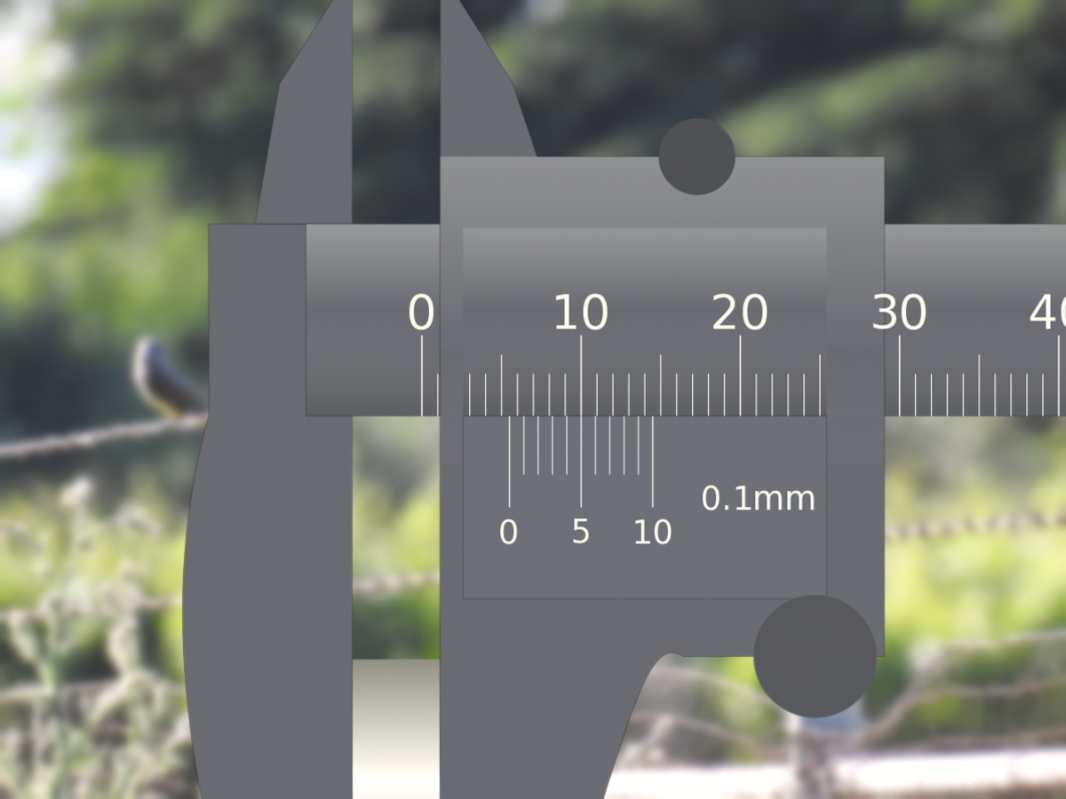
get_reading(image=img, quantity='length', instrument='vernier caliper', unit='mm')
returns 5.5 mm
